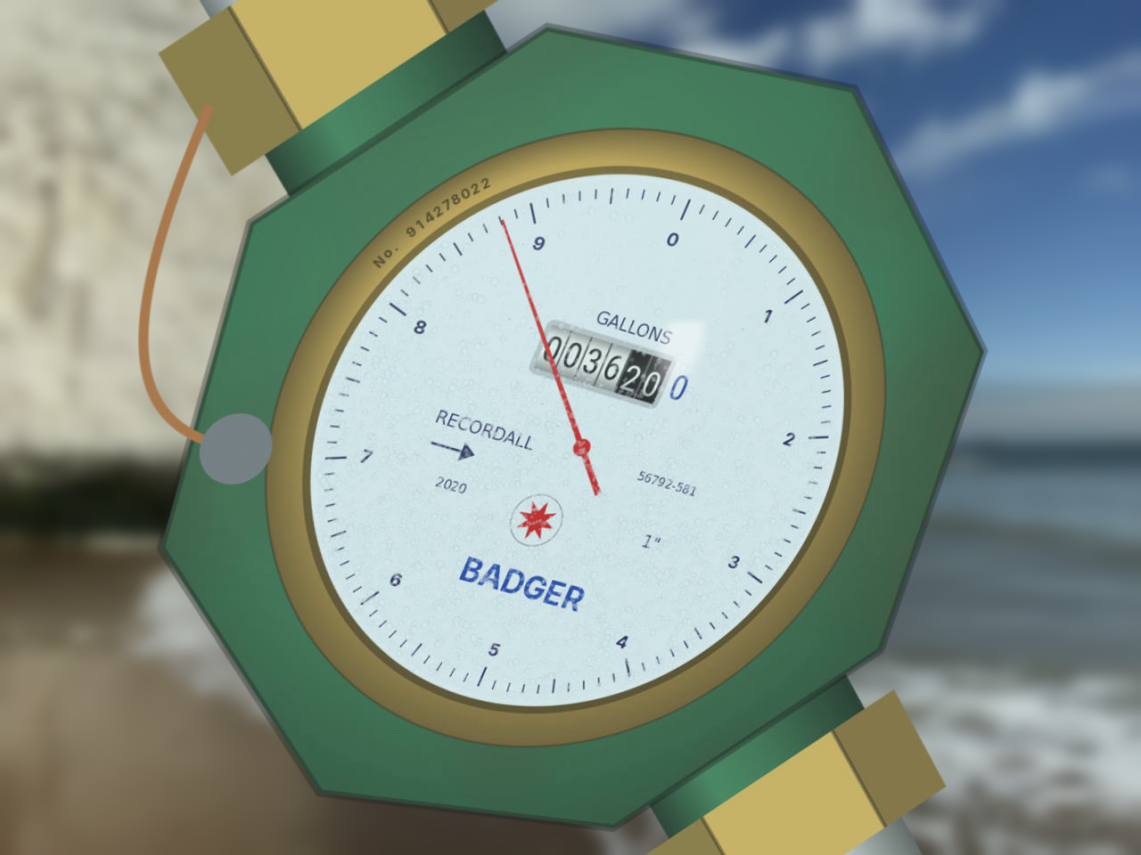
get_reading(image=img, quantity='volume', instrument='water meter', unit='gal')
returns 36198.8 gal
